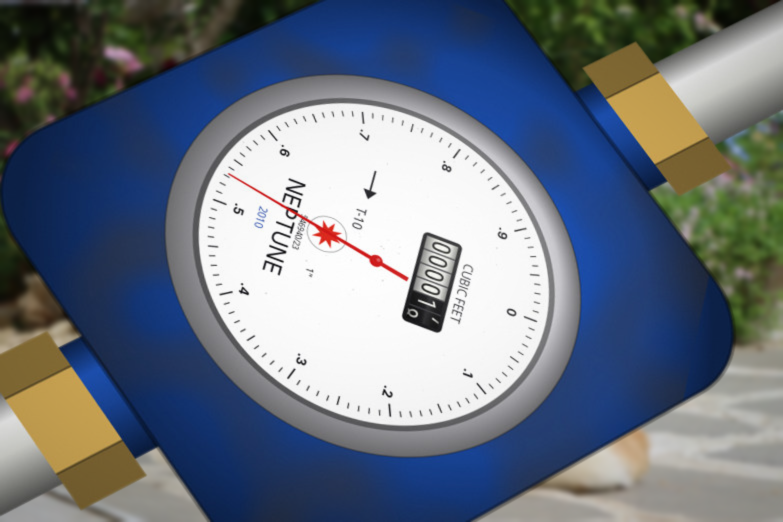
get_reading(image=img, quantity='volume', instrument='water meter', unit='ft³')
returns 17.53 ft³
